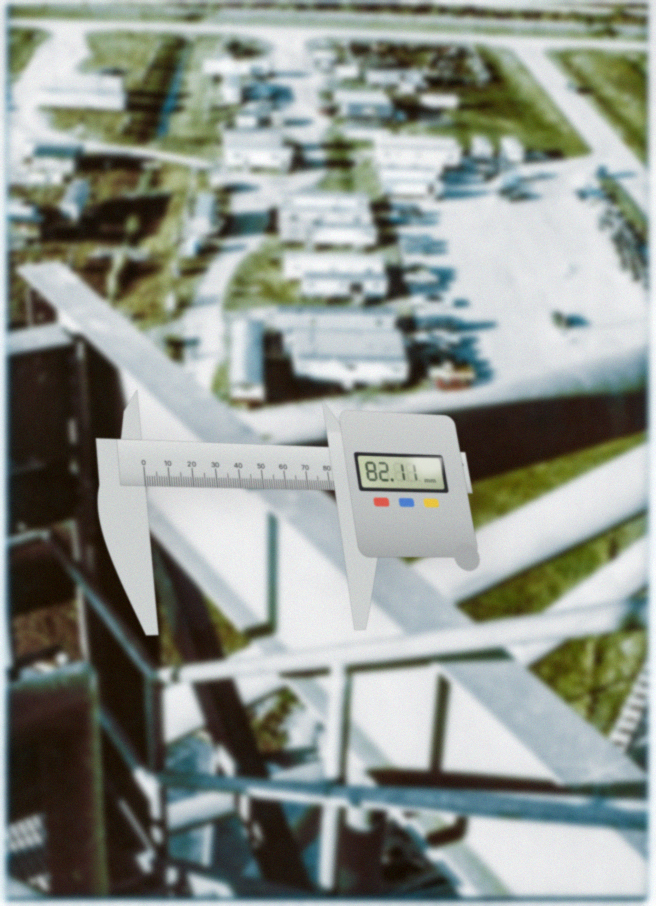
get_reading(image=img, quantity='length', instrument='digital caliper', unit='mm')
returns 82.11 mm
